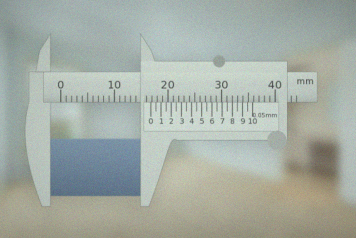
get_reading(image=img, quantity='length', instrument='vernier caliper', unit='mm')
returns 16.8 mm
